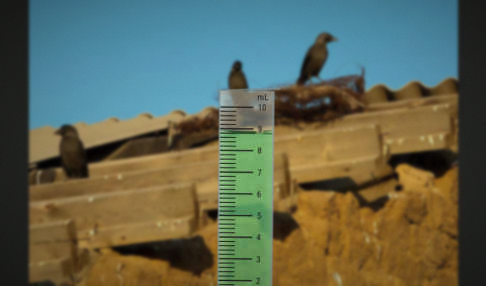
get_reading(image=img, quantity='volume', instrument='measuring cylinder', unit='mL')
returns 8.8 mL
